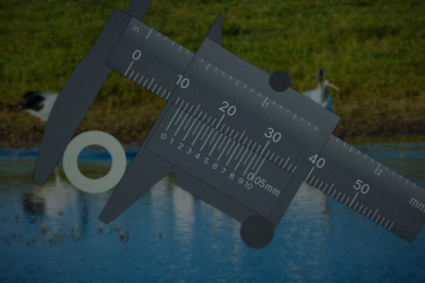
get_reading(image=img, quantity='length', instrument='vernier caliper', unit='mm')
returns 12.0 mm
